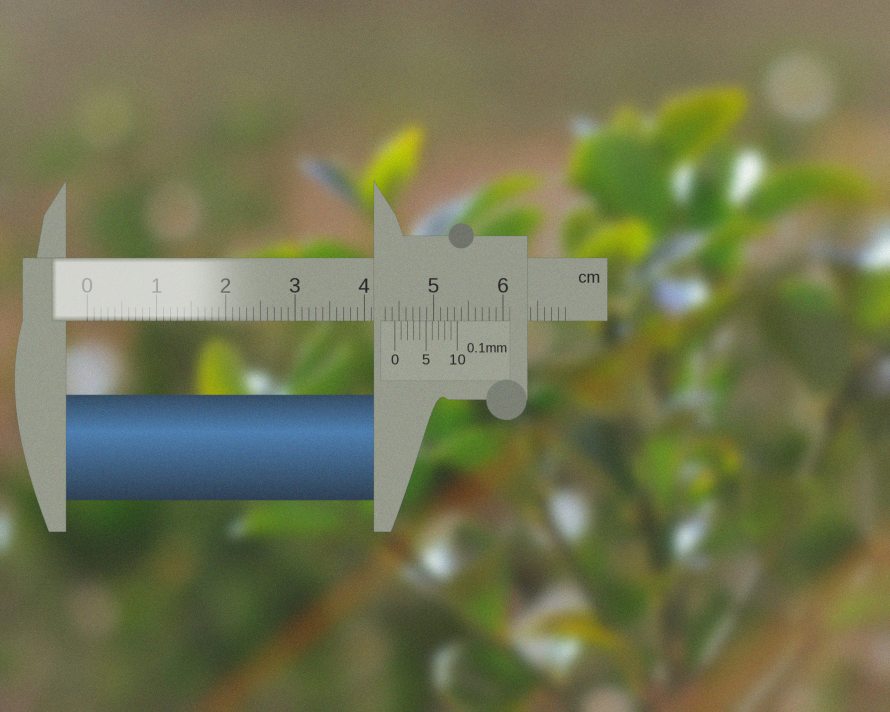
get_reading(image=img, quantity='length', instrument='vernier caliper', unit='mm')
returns 44.4 mm
